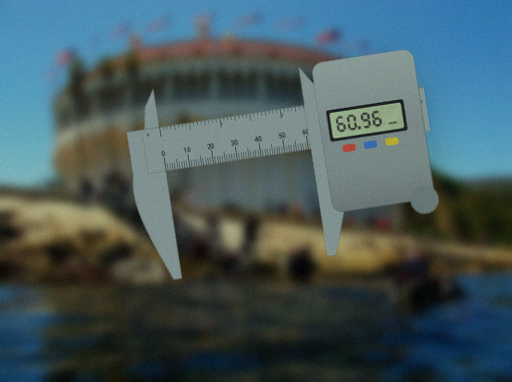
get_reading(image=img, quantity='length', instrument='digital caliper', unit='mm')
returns 60.96 mm
